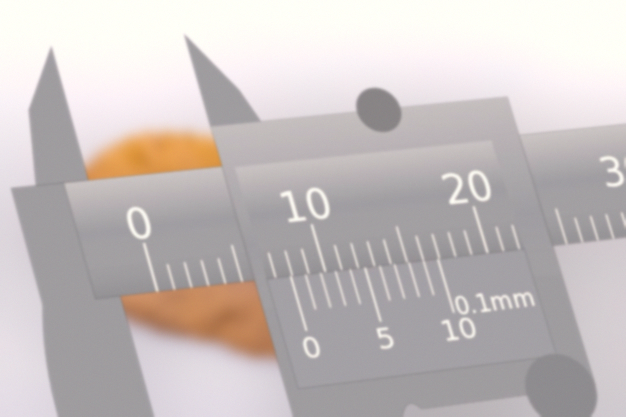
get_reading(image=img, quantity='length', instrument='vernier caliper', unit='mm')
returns 7.9 mm
